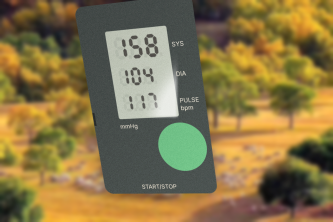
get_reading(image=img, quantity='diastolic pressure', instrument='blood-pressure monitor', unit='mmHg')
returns 104 mmHg
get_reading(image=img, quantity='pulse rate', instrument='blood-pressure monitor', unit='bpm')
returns 117 bpm
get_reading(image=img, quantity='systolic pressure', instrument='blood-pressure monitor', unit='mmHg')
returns 158 mmHg
